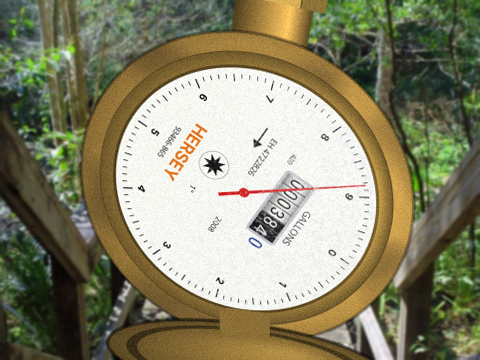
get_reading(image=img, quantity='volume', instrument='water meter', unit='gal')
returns 3838.8 gal
